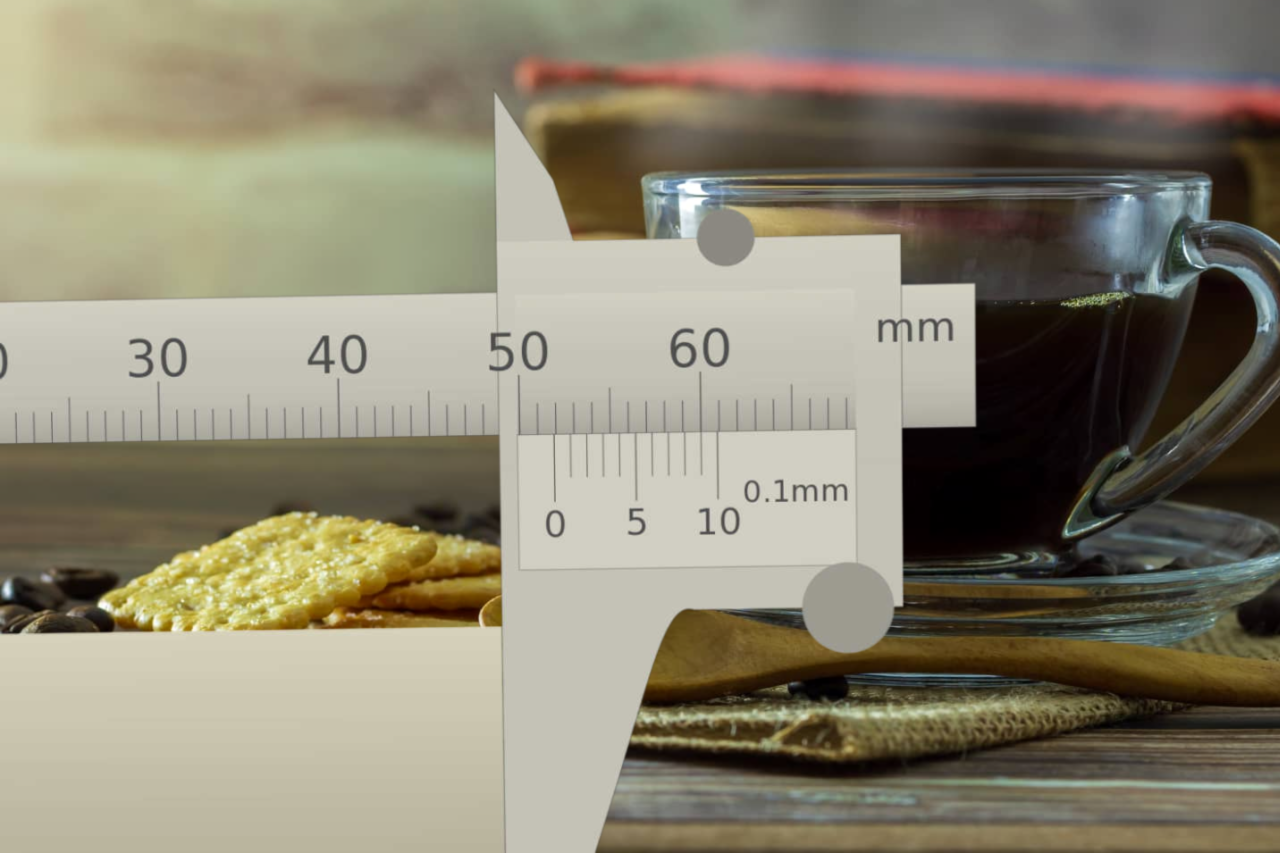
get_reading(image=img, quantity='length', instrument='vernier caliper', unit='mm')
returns 51.9 mm
